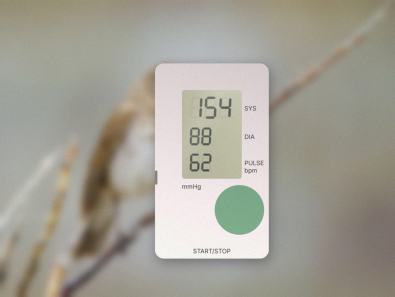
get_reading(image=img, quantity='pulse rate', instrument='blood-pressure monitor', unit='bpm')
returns 62 bpm
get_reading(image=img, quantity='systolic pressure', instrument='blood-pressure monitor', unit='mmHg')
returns 154 mmHg
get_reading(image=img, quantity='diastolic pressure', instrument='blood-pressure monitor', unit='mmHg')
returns 88 mmHg
